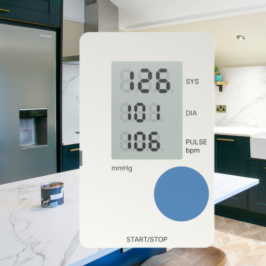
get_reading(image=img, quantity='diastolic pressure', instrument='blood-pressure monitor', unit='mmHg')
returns 101 mmHg
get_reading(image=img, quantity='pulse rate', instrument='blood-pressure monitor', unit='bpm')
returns 106 bpm
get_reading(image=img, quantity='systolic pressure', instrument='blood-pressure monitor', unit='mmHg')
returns 126 mmHg
